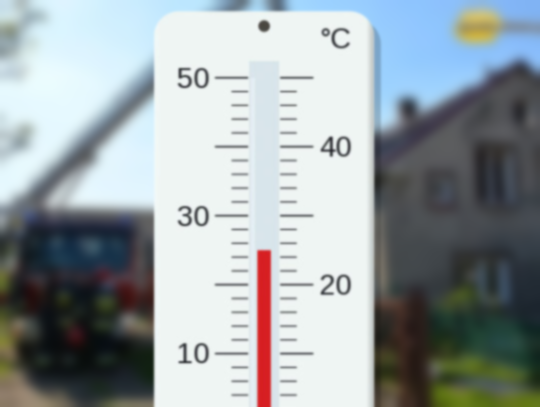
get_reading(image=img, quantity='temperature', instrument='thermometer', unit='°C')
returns 25 °C
